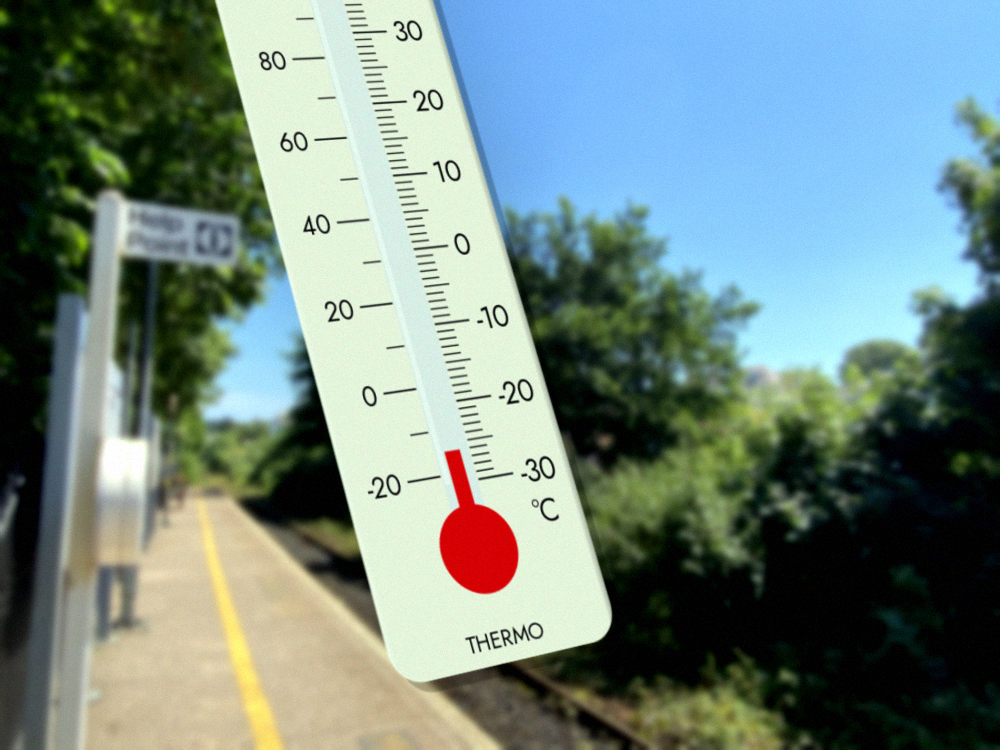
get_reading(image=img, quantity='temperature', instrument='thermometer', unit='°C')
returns -26 °C
